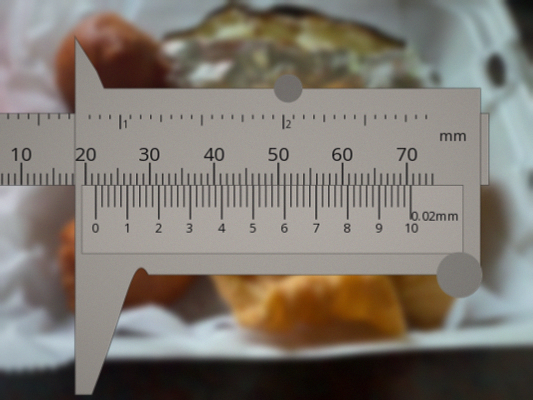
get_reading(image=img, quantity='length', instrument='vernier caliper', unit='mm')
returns 21.6 mm
